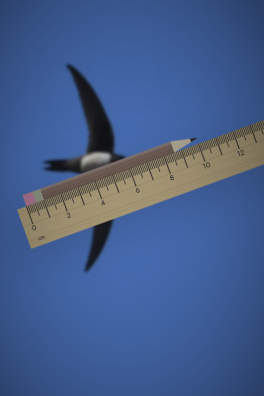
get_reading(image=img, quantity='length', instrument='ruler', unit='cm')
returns 10 cm
